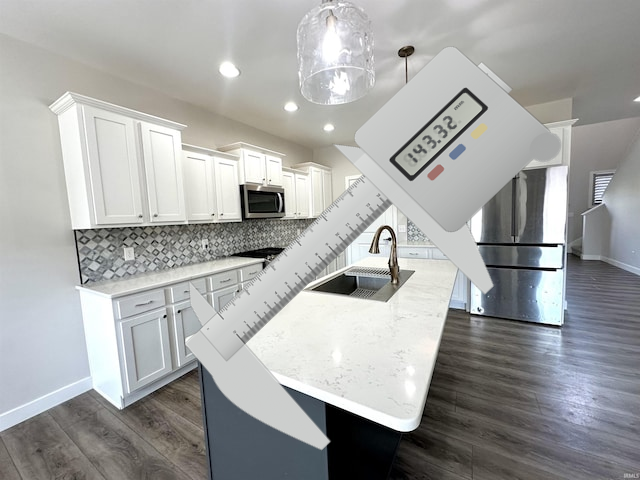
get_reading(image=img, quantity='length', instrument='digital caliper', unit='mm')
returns 143.32 mm
